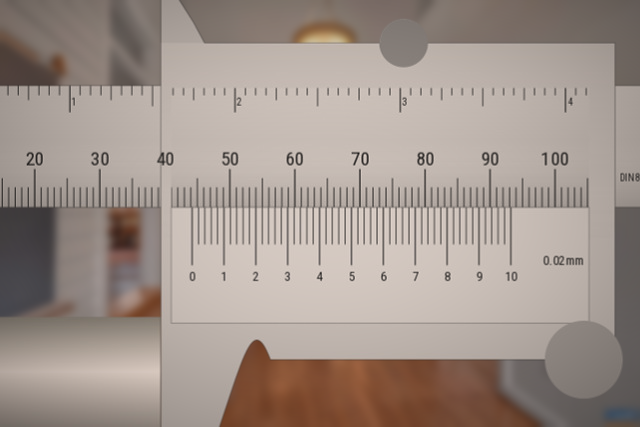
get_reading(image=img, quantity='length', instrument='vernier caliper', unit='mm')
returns 44.2 mm
